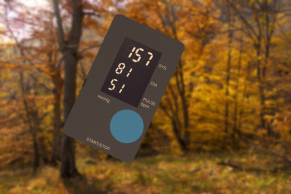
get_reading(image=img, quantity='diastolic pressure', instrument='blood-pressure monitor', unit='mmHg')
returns 81 mmHg
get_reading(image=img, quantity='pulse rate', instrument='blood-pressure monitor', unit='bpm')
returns 51 bpm
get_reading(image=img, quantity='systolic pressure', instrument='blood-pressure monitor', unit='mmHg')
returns 157 mmHg
